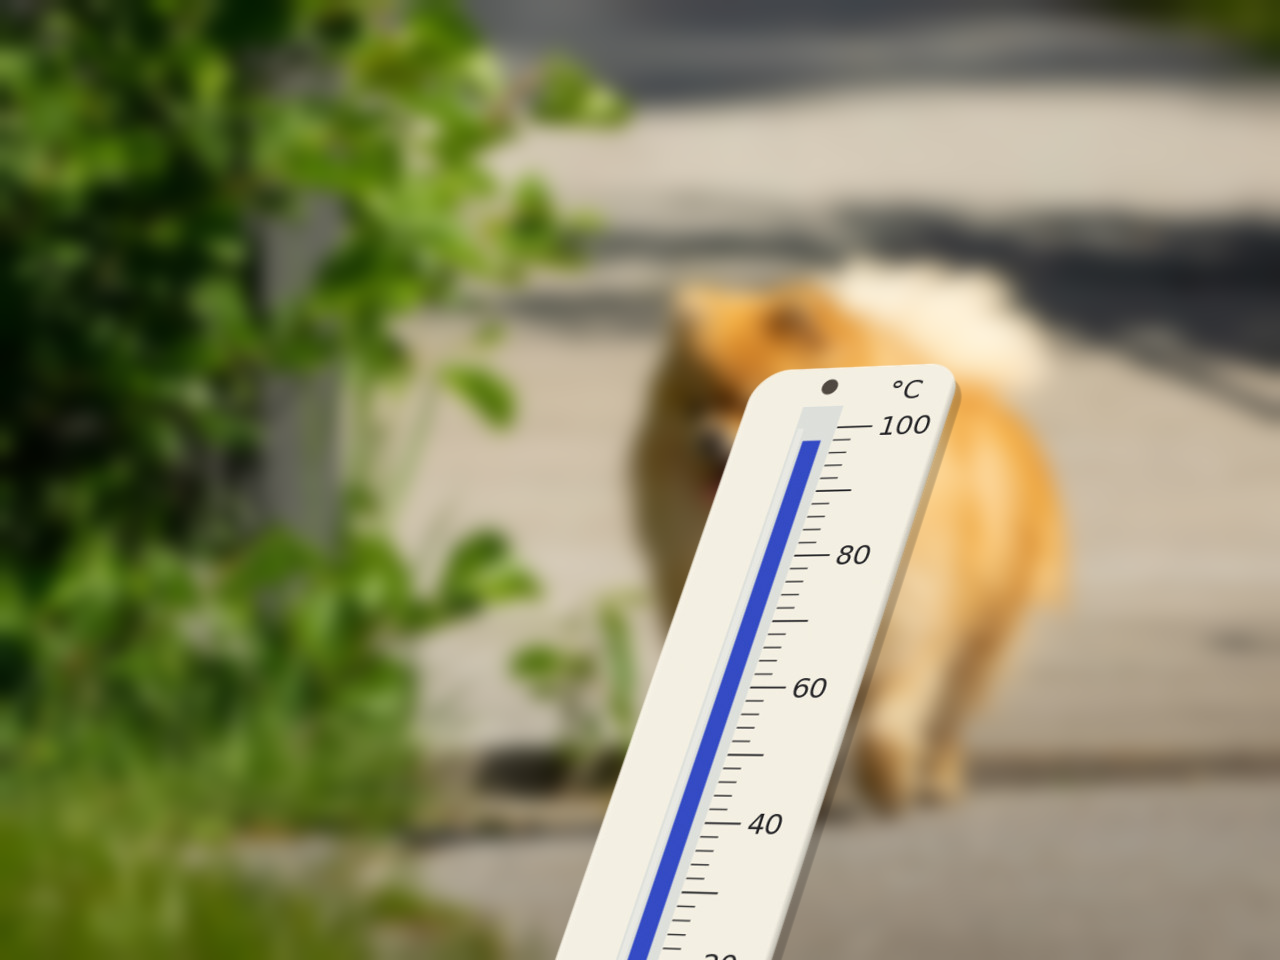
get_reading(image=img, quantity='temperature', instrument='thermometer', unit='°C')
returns 98 °C
